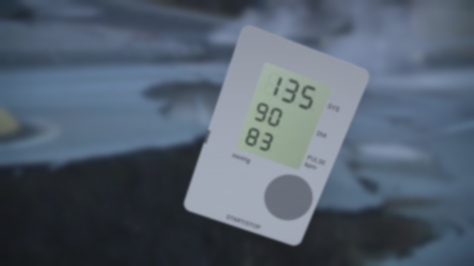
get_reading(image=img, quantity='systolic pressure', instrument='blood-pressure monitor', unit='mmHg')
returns 135 mmHg
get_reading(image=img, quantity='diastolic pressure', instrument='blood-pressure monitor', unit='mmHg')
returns 90 mmHg
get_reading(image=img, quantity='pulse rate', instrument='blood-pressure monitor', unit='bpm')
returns 83 bpm
